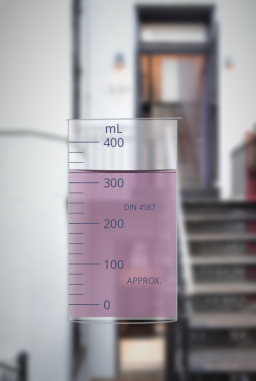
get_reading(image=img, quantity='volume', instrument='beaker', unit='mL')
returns 325 mL
